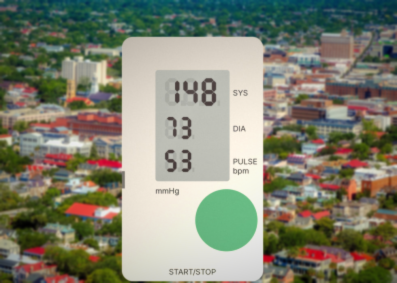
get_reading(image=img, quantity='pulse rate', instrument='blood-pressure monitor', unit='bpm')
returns 53 bpm
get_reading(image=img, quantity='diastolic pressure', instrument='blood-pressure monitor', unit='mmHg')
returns 73 mmHg
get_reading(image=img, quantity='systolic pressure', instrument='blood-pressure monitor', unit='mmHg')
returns 148 mmHg
